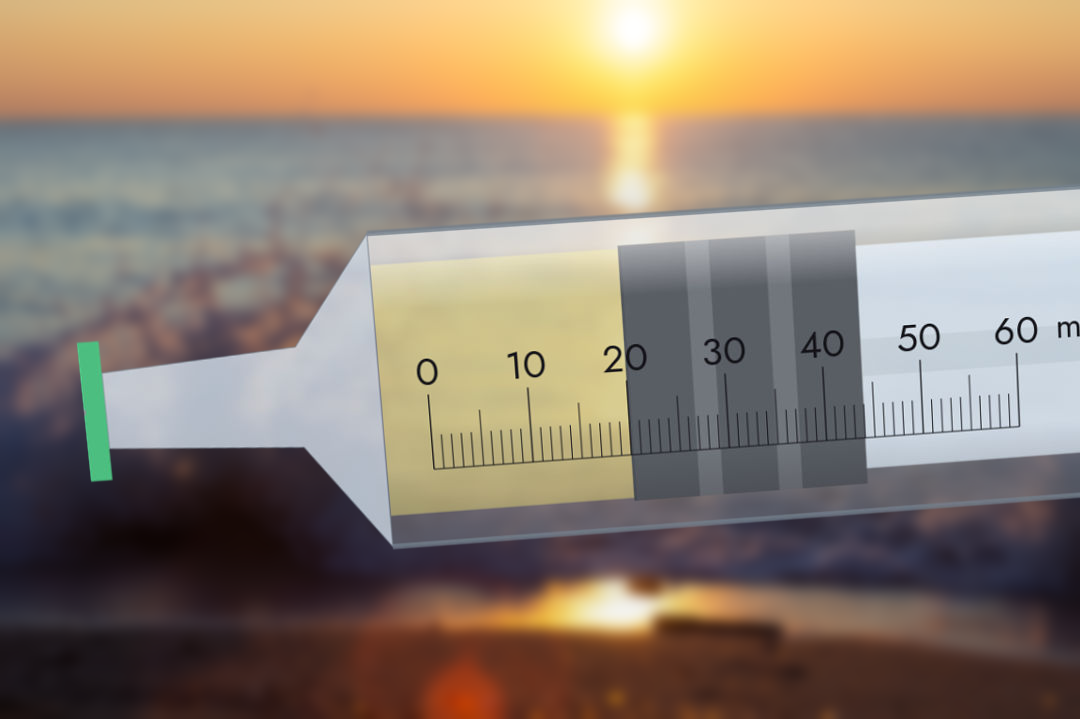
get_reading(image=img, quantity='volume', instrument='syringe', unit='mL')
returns 20 mL
